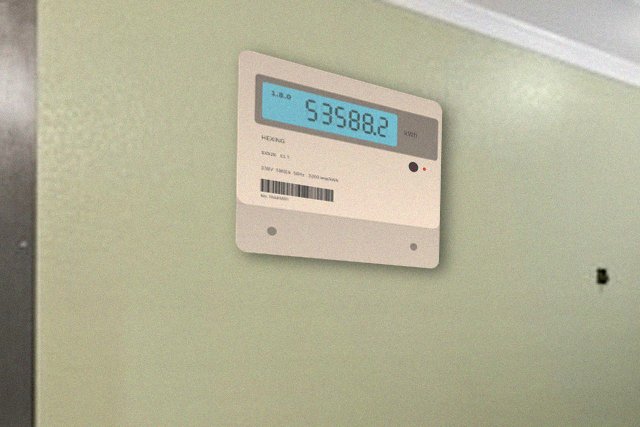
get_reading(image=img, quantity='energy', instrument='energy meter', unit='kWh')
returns 53588.2 kWh
